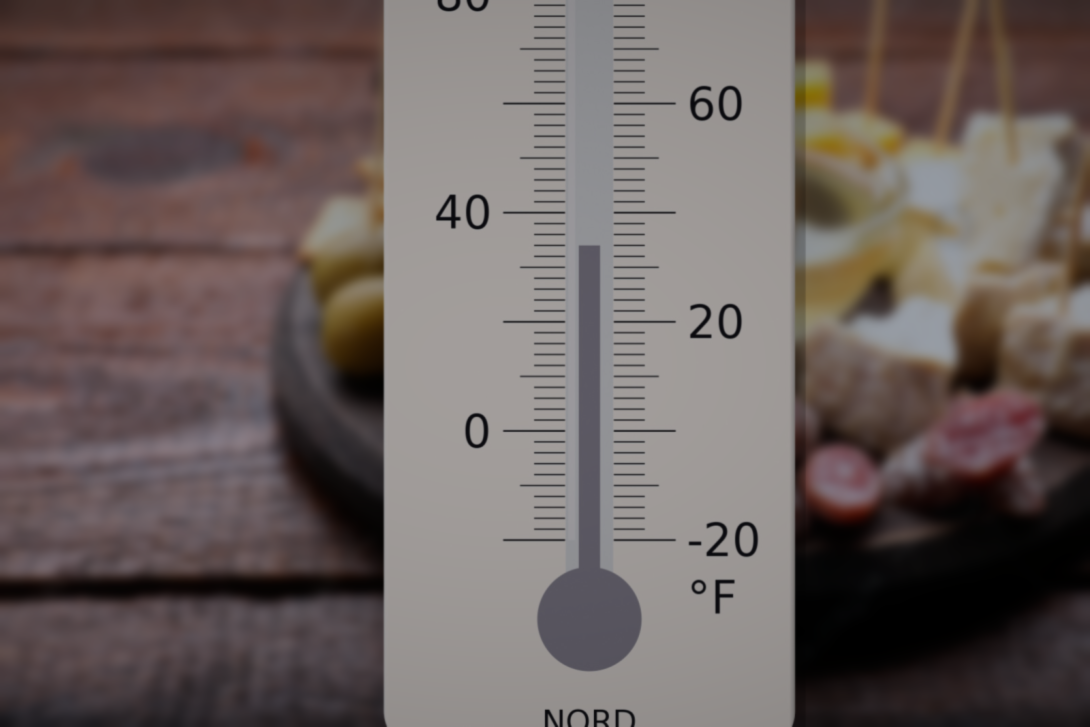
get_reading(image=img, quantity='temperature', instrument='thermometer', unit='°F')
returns 34 °F
